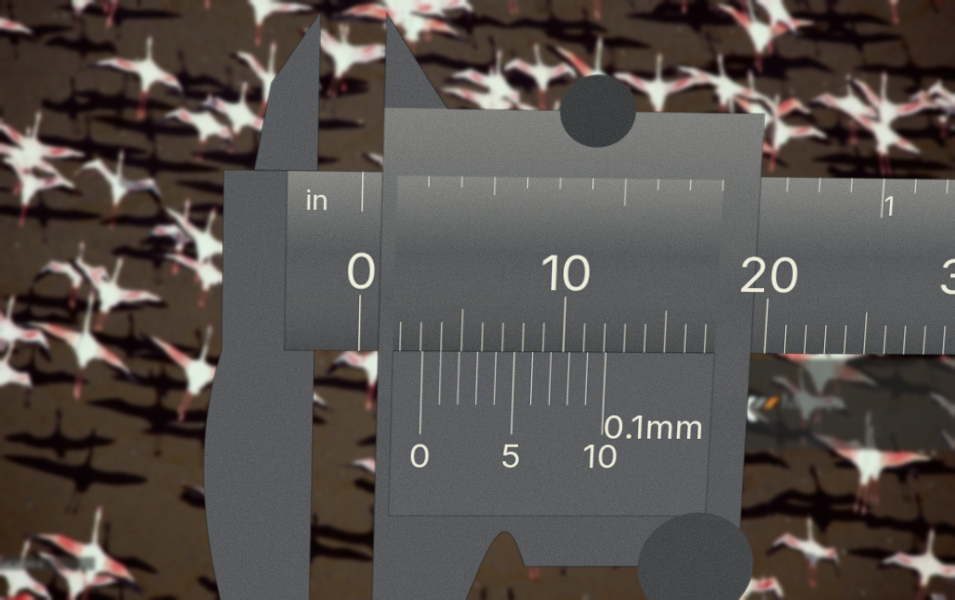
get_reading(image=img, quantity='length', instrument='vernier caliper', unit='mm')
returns 3.1 mm
